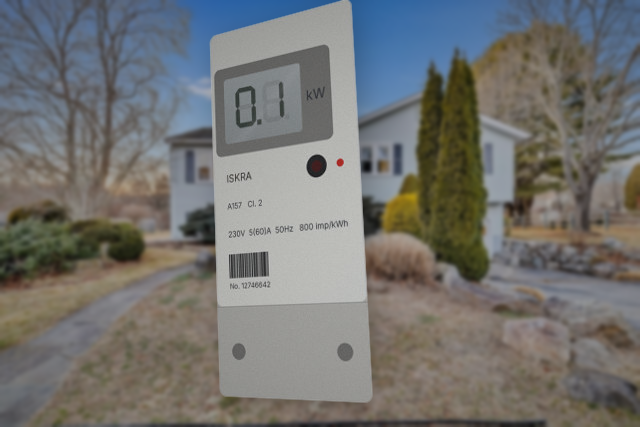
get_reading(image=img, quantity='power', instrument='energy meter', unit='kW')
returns 0.1 kW
